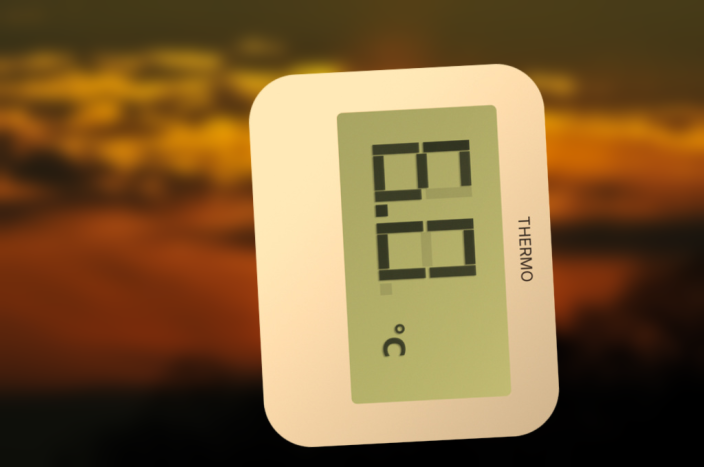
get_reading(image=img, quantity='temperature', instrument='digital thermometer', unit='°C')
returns 6.0 °C
